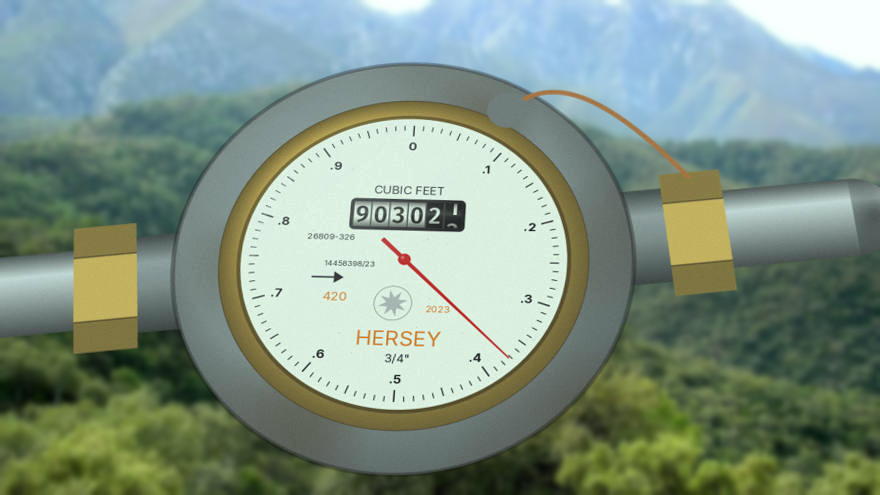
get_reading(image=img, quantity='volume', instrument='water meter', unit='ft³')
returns 903021.37 ft³
